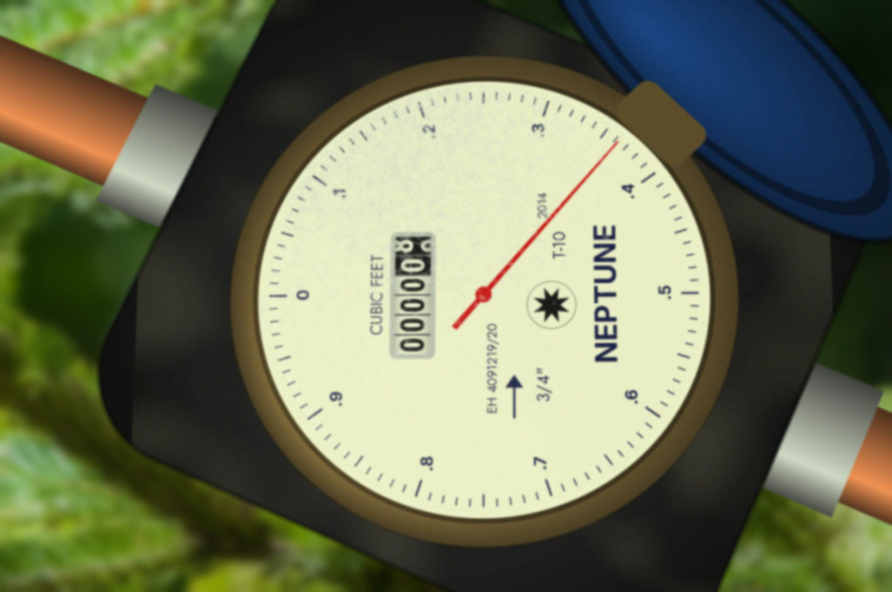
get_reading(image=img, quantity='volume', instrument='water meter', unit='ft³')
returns 8.36 ft³
